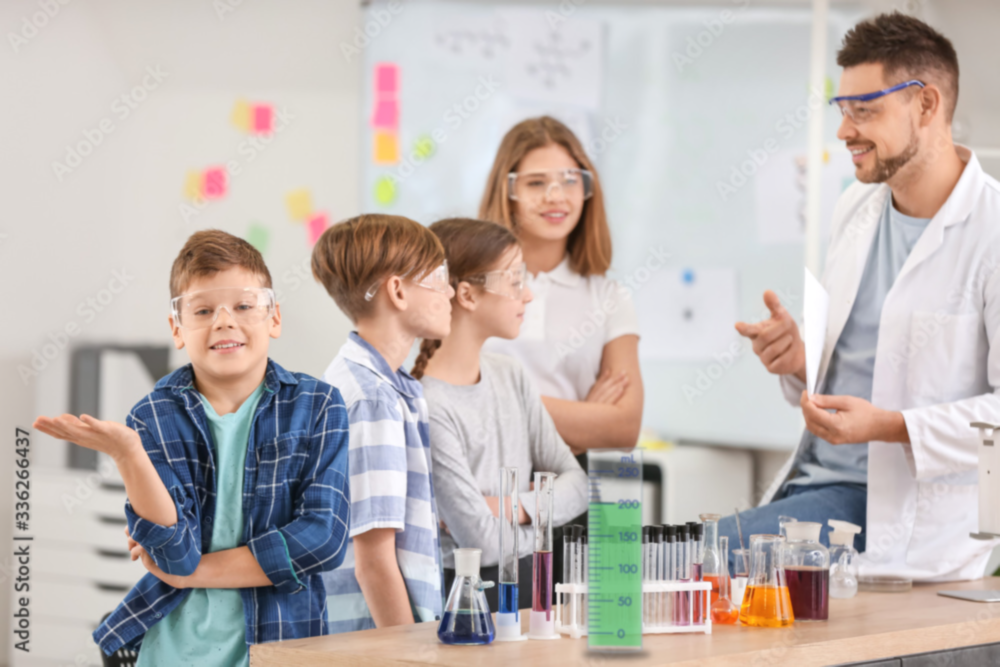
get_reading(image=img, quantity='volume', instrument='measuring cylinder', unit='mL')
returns 200 mL
